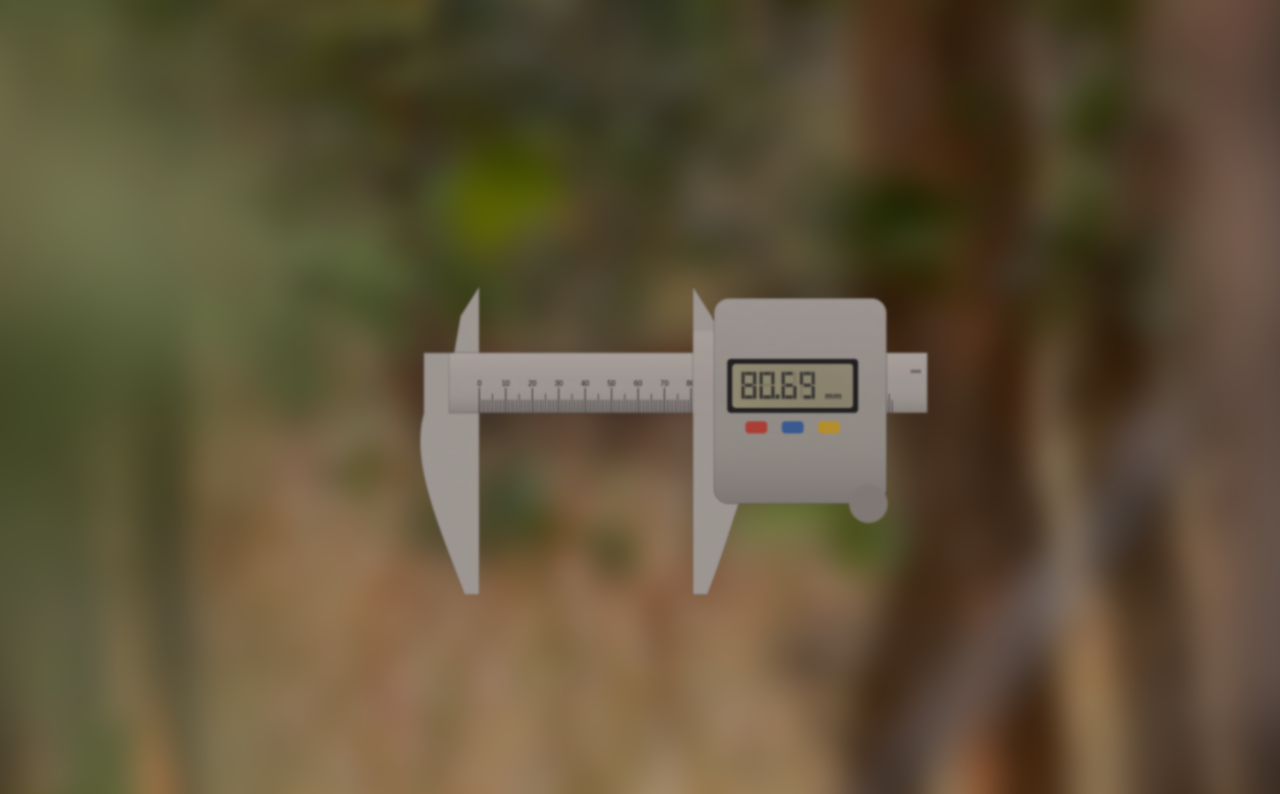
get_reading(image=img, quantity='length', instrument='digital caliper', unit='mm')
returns 80.69 mm
